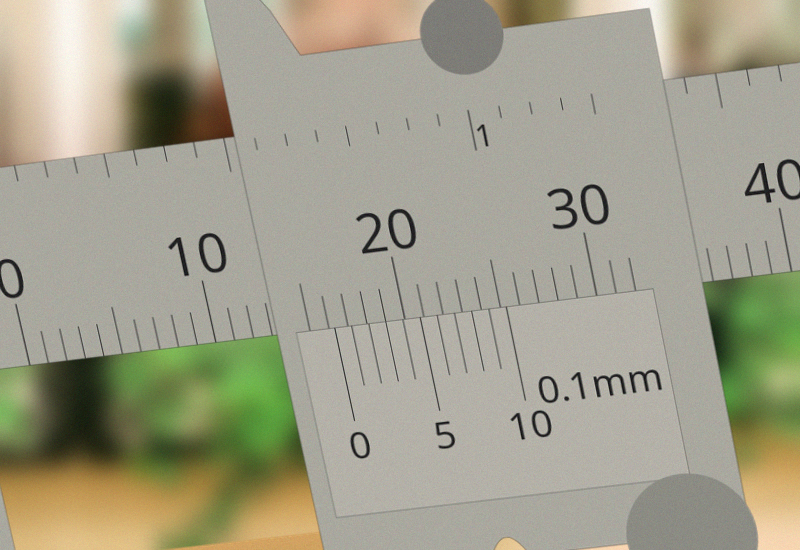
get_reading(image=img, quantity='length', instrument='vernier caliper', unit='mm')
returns 16.3 mm
